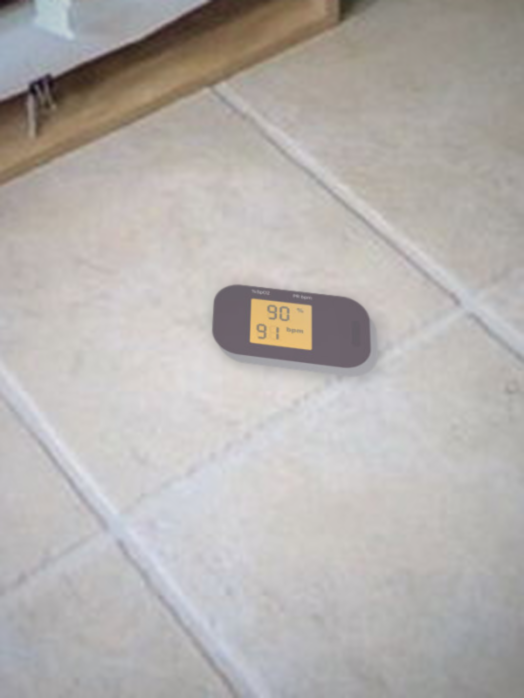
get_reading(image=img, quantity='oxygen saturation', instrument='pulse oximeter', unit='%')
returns 90 %
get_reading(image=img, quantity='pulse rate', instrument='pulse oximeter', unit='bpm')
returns 91 bpm
